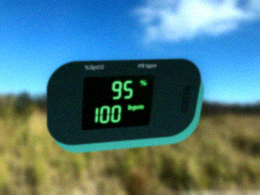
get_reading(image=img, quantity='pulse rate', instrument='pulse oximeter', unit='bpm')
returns 100 bpm
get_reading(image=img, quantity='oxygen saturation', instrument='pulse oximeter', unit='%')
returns 95 %
